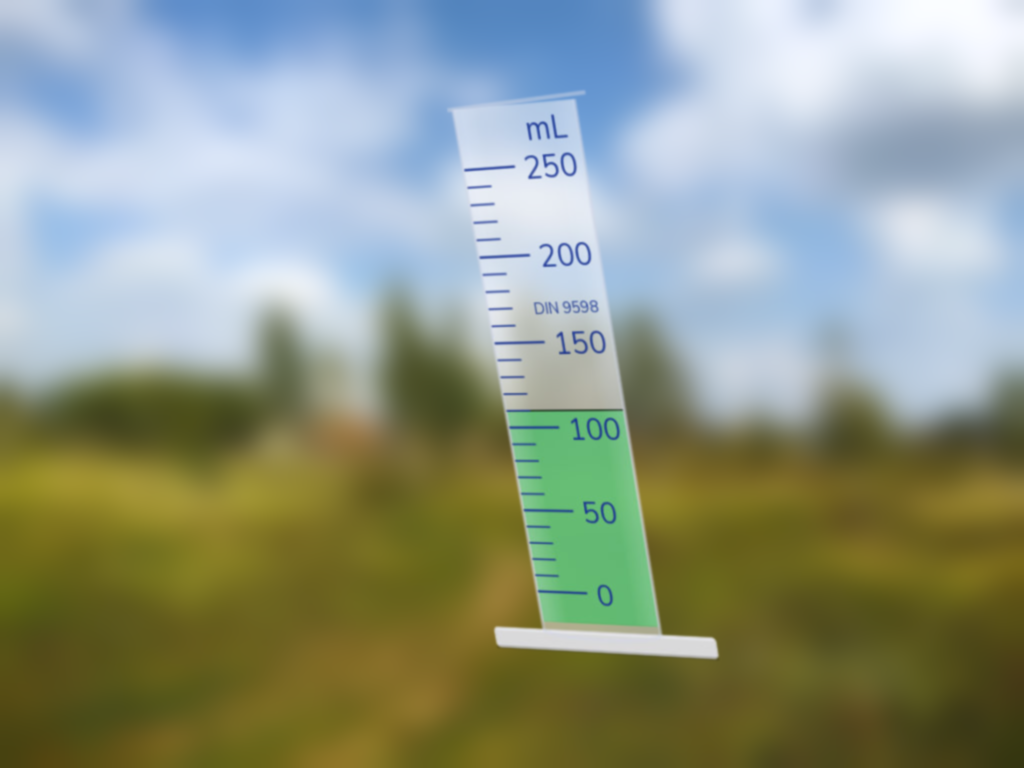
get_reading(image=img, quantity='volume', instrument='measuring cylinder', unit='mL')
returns 110 mL
